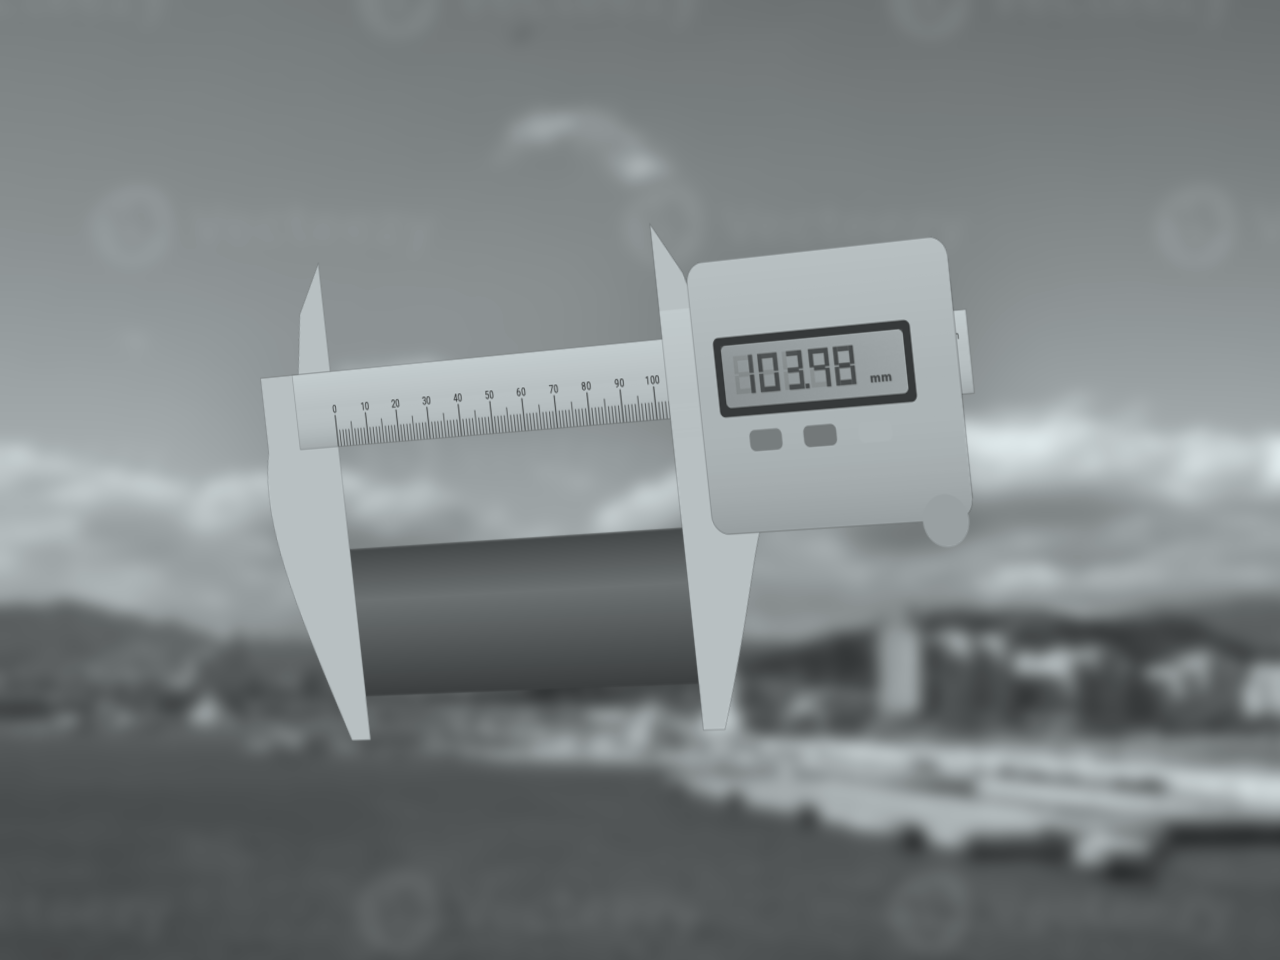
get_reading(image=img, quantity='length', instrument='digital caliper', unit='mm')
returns 103.98 mm
